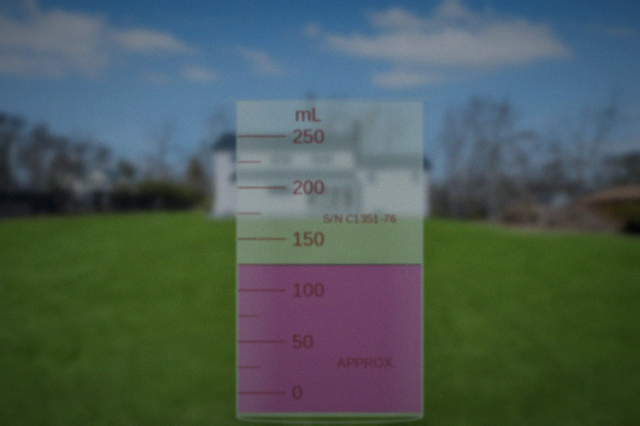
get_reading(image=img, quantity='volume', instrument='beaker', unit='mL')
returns 125 mL
